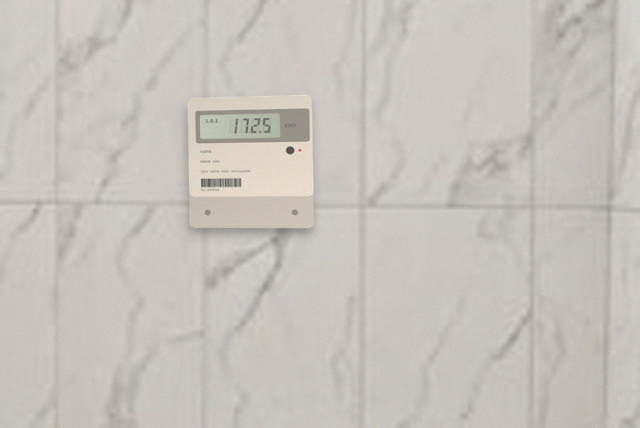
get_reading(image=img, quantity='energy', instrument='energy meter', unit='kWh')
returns 172.5 kWh
